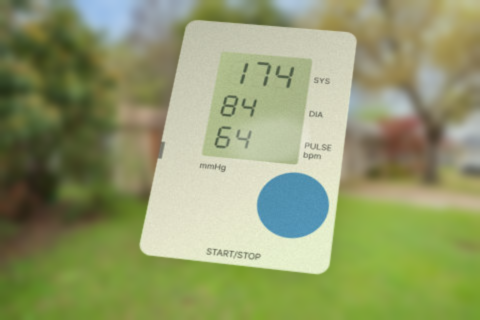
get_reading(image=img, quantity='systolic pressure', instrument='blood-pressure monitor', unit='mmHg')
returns 174 mmHg
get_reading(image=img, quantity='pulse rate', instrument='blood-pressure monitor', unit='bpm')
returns 64 bpm
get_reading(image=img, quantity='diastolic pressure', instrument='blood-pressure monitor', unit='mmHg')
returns 84 mmHg
